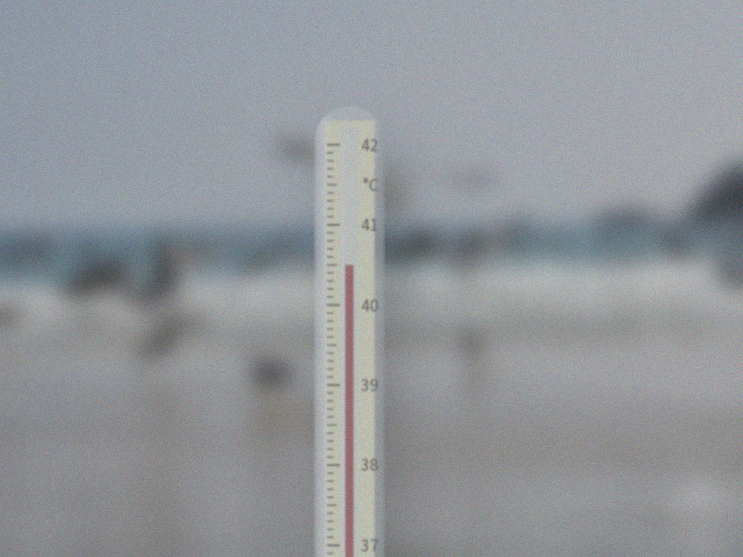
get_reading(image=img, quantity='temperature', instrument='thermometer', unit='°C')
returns 40.5 °C
